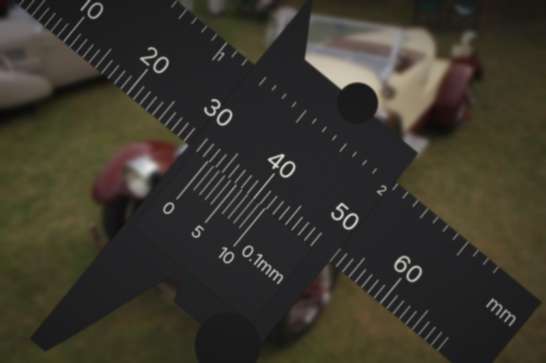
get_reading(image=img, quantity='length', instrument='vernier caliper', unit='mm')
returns 32.8 mm
